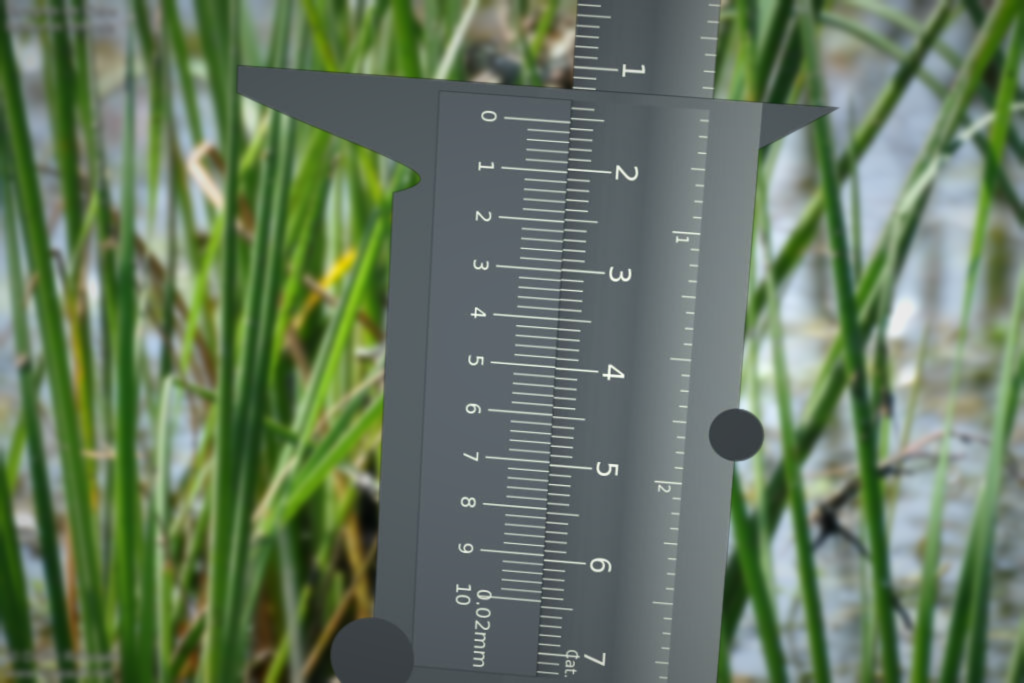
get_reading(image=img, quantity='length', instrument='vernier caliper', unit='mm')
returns 15.4 mm
